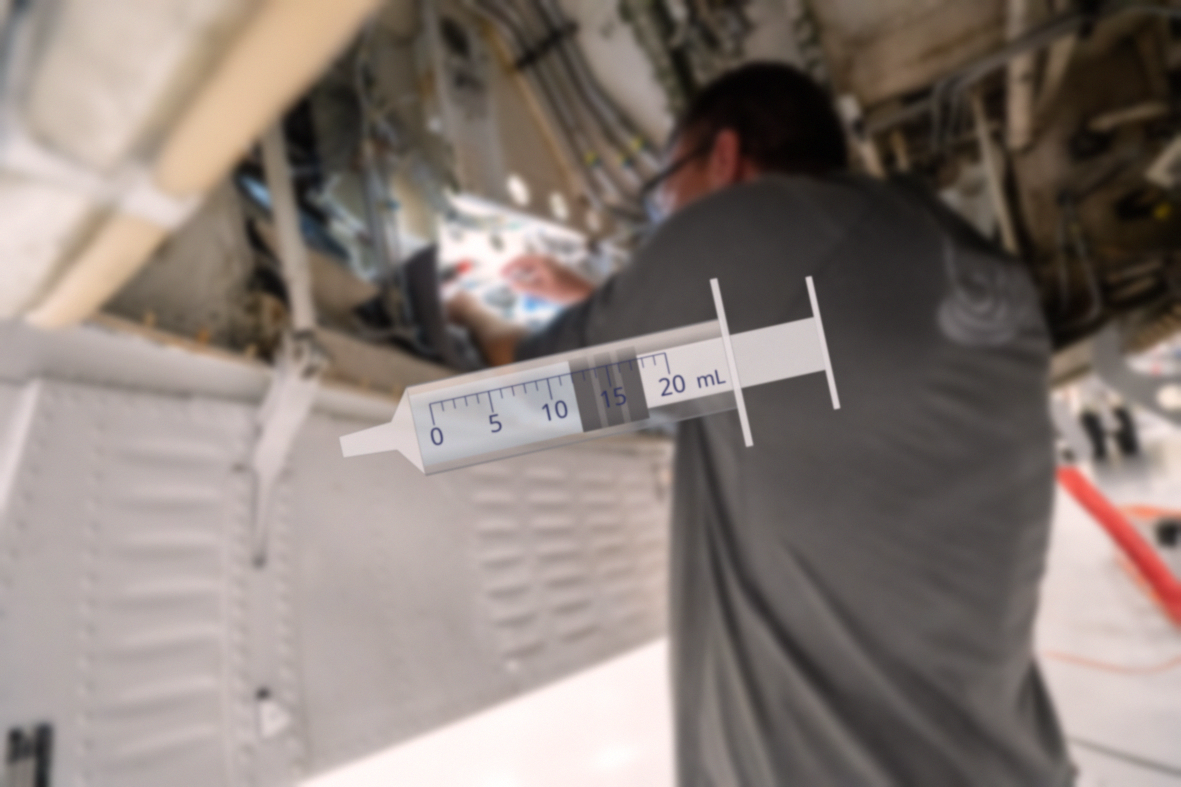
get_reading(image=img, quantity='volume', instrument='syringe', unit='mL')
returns 12 mL
